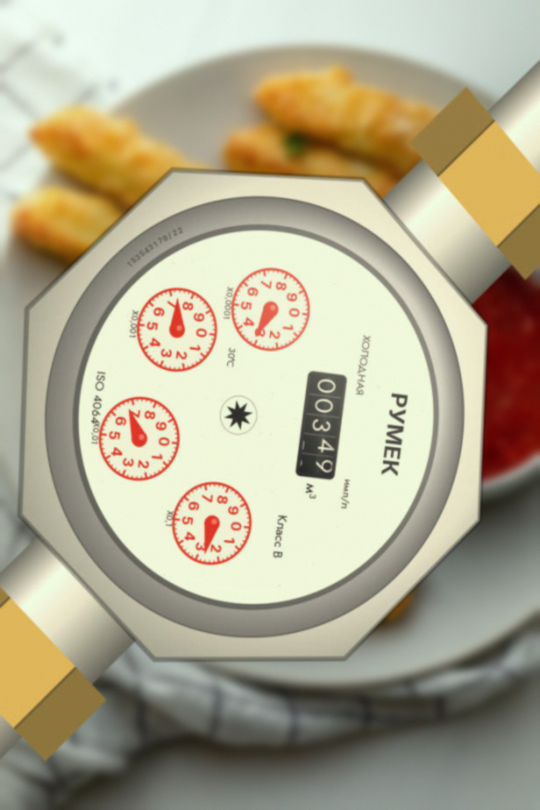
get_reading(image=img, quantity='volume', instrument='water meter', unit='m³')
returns 349.2673 m³
